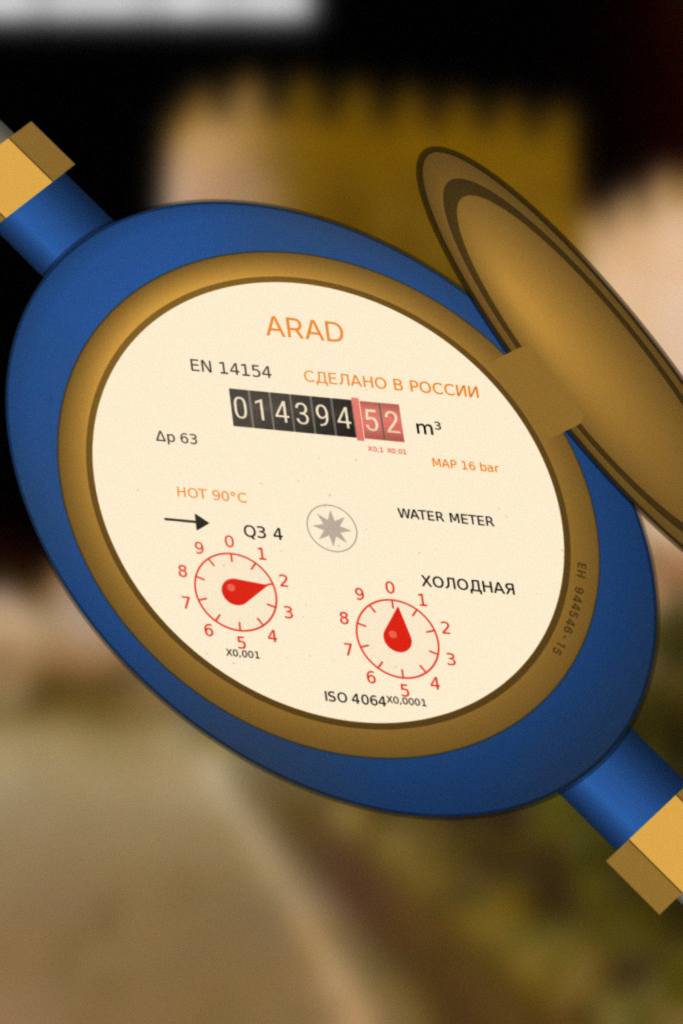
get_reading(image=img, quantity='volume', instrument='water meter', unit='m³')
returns 14394.5220 m³
